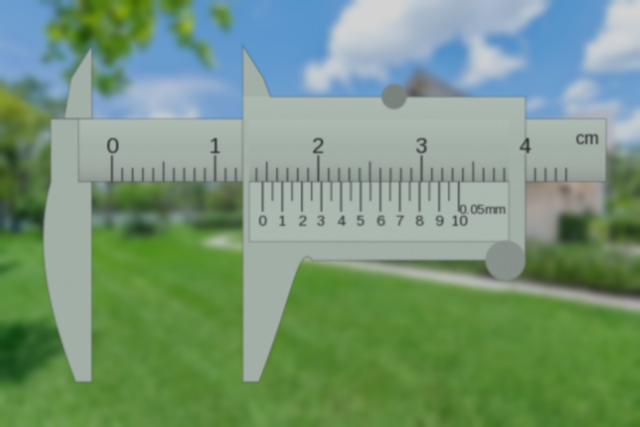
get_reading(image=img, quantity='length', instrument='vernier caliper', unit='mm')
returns 14.6 mm
